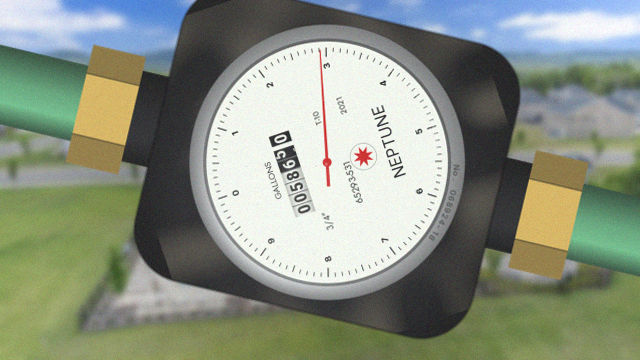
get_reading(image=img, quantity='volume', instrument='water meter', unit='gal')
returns 58652.9 gal
